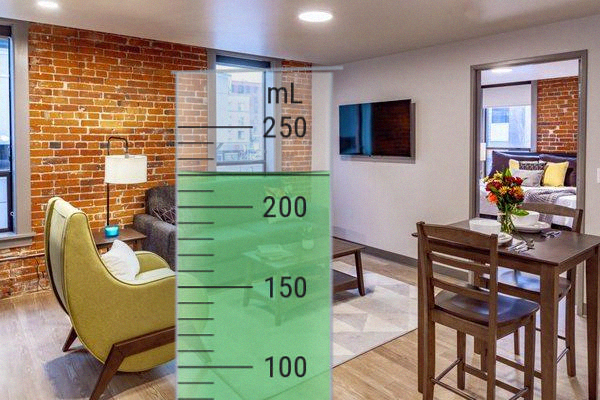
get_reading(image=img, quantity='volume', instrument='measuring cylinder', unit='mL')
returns 220 mL
